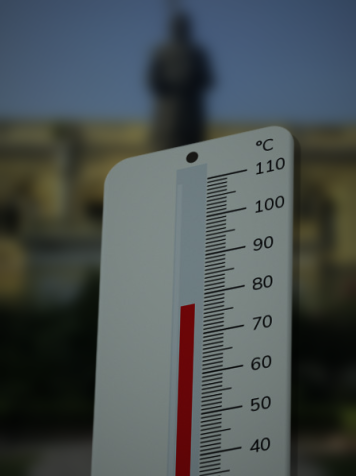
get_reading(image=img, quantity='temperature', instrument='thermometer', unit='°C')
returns 78 °C
